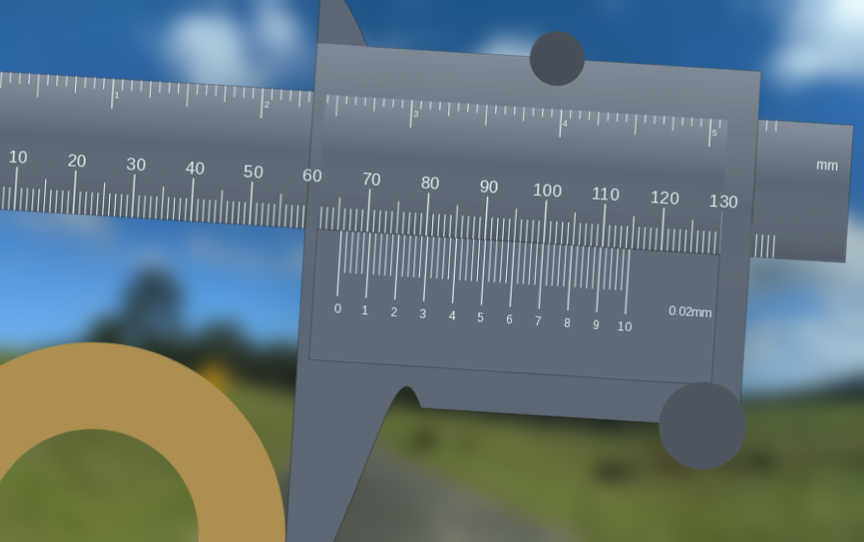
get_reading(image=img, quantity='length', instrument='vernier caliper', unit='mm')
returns 65.6 mm
